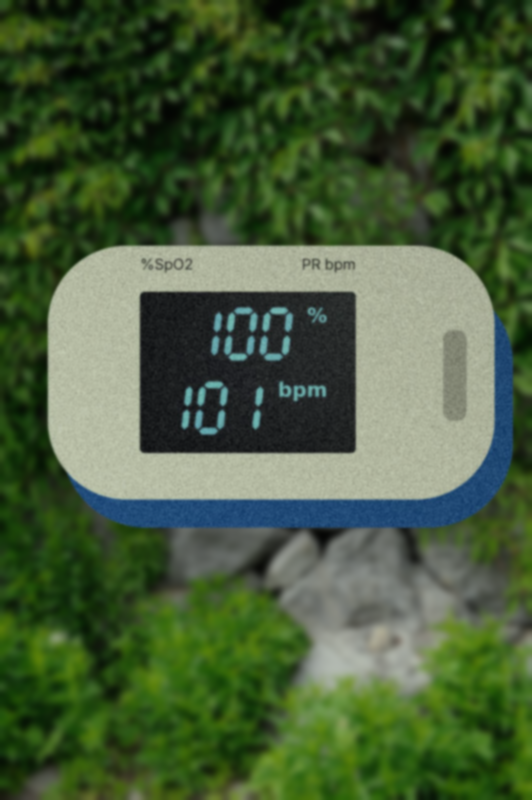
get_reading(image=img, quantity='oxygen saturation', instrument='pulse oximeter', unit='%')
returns 100 %
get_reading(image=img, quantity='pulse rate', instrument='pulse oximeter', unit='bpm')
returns 101 bpm
